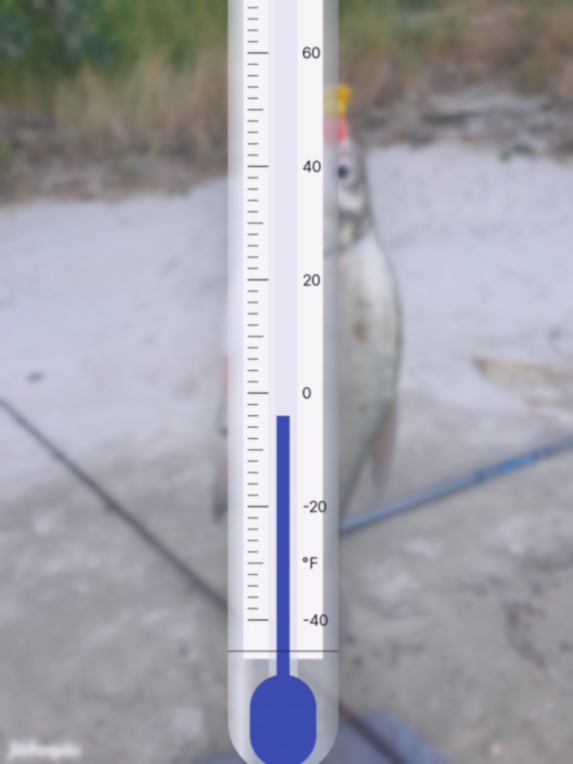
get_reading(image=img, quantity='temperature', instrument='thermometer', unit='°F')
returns -4 °F
